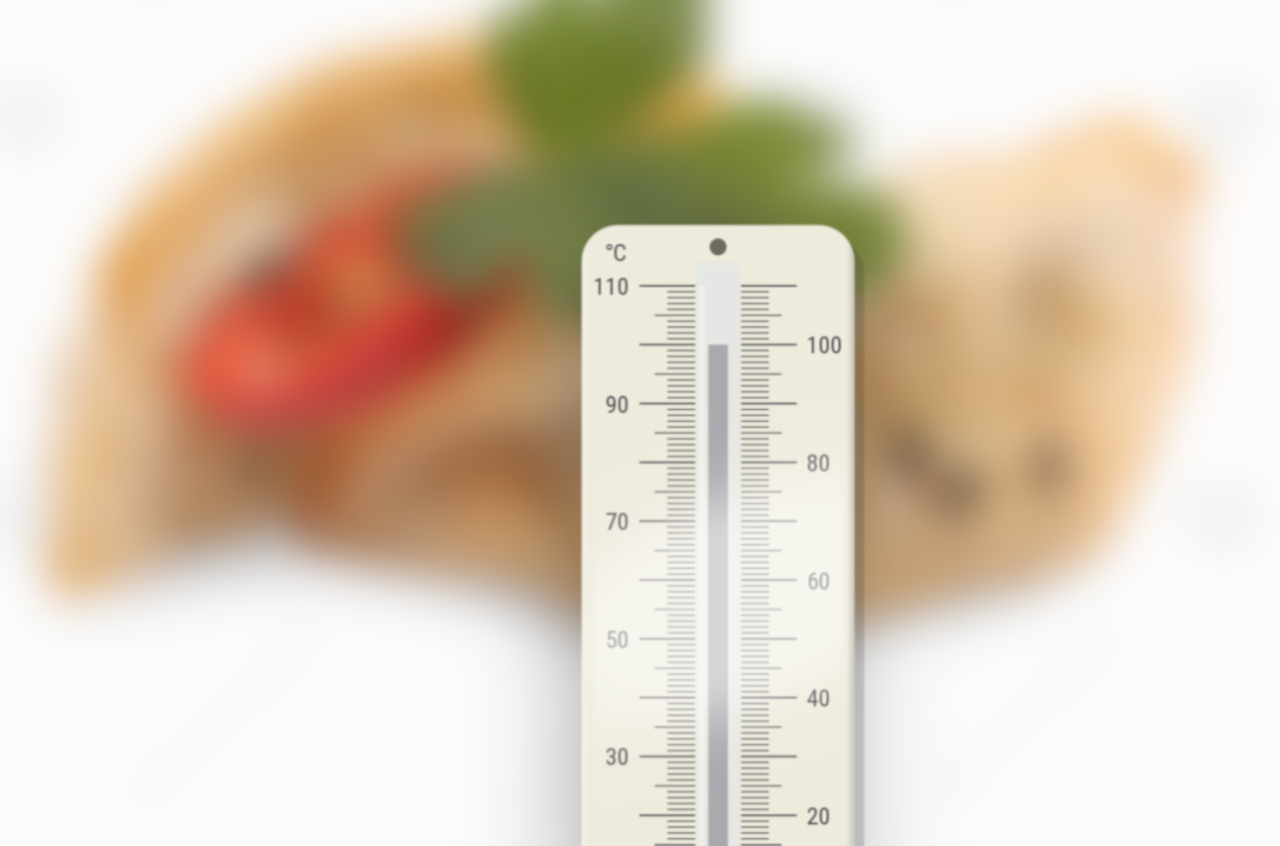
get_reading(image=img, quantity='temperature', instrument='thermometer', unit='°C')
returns 100 °C
